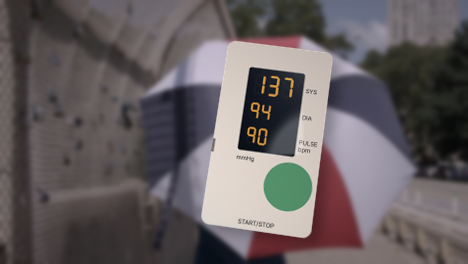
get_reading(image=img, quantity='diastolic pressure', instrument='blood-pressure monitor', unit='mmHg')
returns 94 mmHg
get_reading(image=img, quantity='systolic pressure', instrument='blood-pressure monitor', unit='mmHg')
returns 137 mmHg
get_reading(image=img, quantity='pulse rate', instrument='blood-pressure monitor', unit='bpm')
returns 90 bpm
